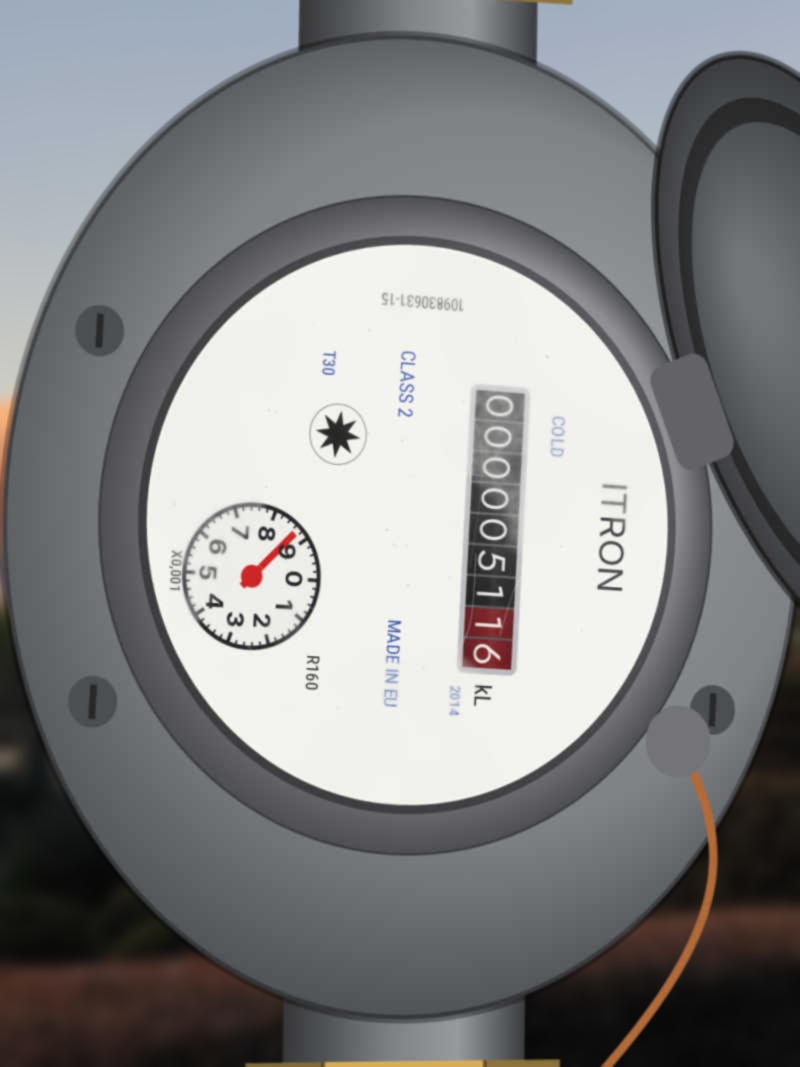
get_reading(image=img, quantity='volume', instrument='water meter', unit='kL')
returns 51.168 kL
